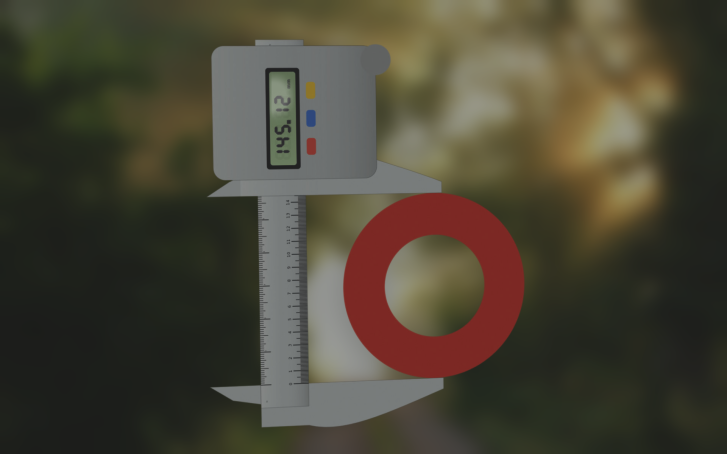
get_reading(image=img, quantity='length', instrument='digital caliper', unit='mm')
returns 145.12 mm
